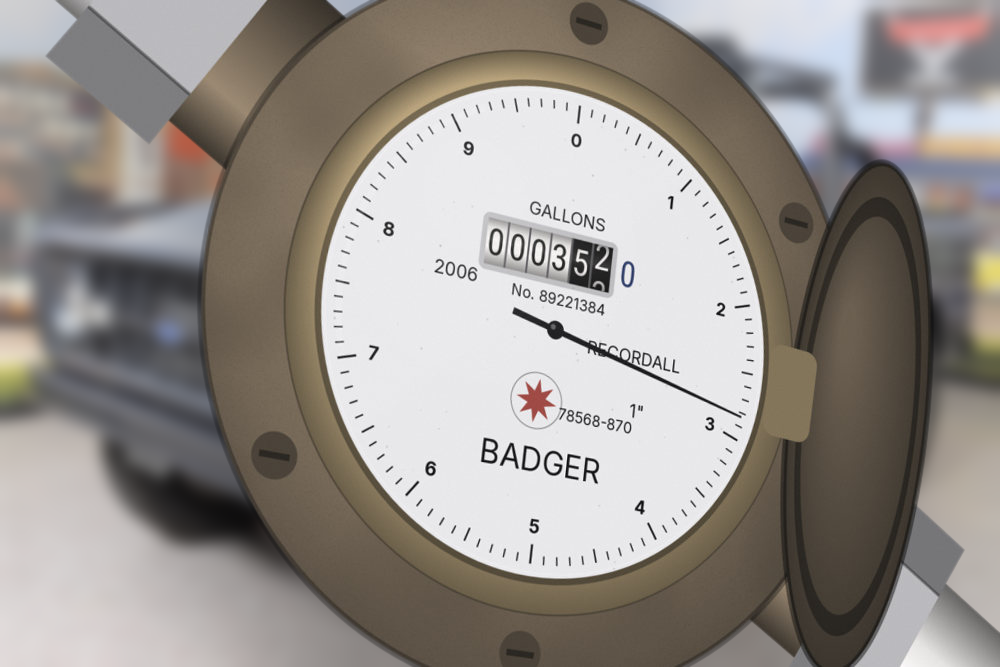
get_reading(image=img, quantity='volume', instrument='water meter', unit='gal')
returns 3522.8 gal
